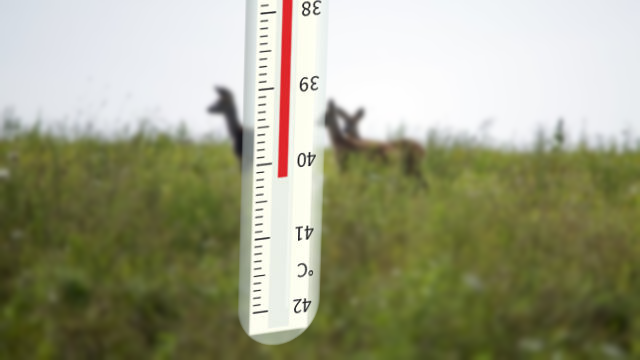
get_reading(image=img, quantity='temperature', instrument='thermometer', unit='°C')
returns 40.2 °C
